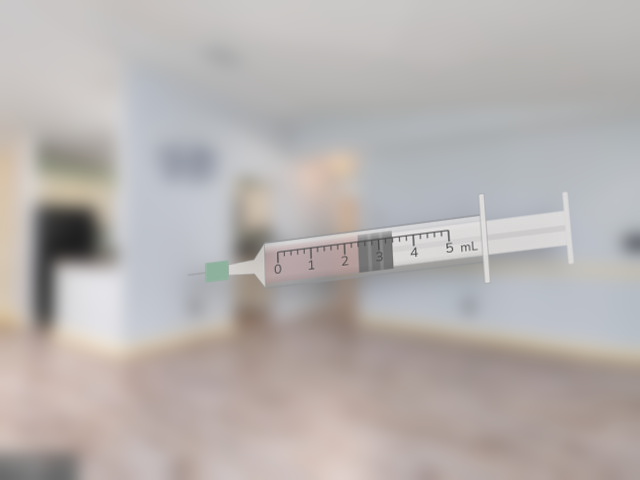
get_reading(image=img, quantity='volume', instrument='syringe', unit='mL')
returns 2.4 mL
